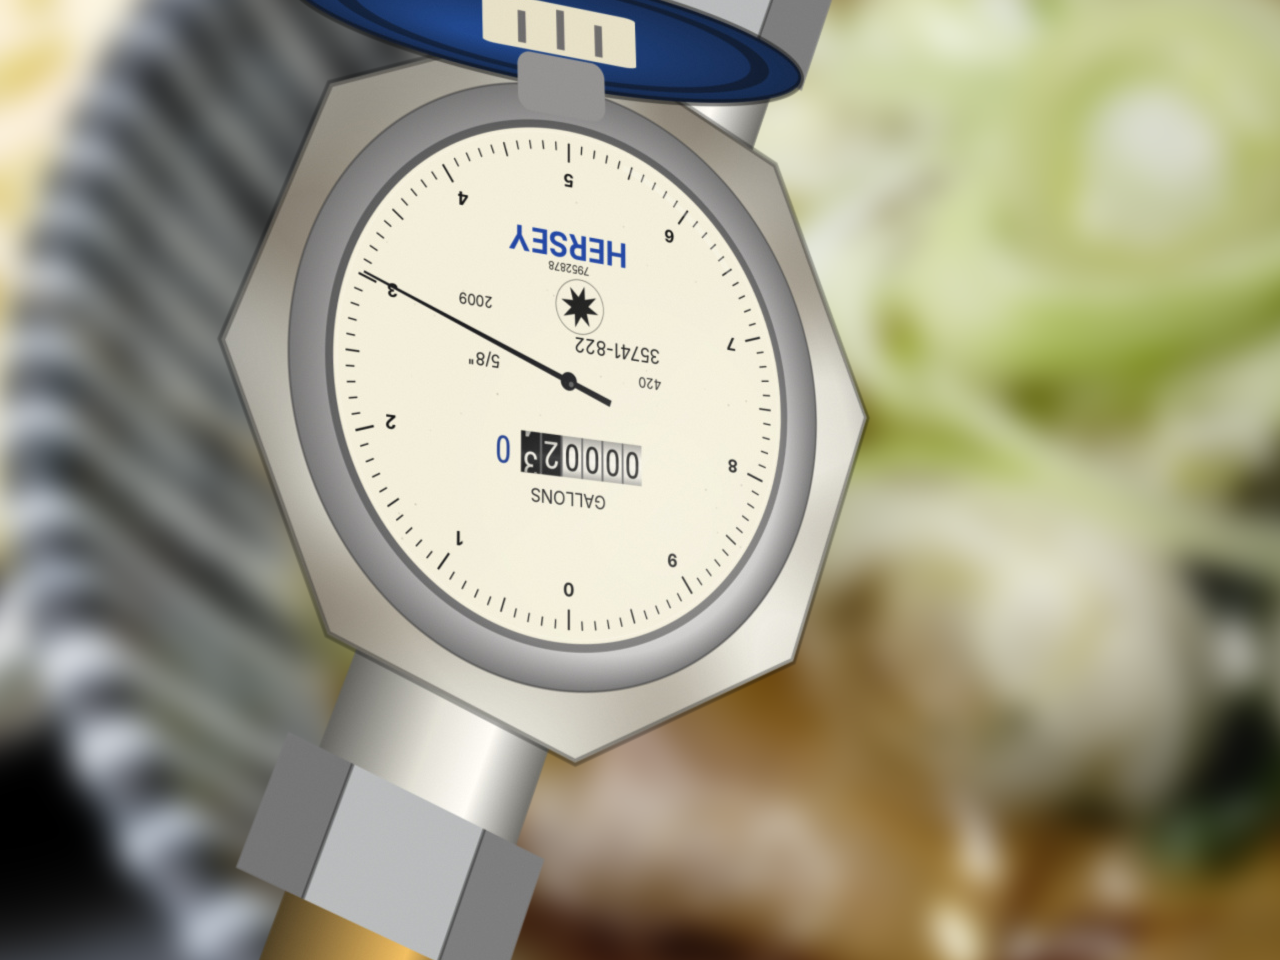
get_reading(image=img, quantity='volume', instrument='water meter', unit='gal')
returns 233.0 gal
